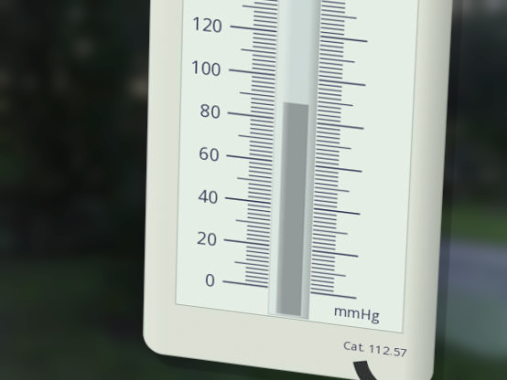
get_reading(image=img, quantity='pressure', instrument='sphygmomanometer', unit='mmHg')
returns 88 mmHg
